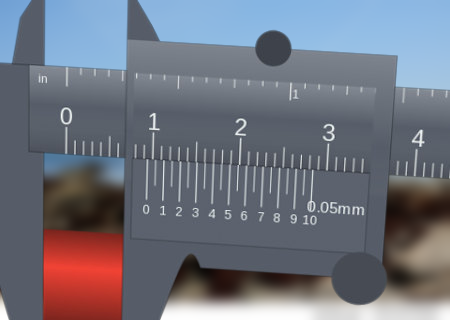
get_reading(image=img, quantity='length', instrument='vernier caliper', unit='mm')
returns 9.4 mm
